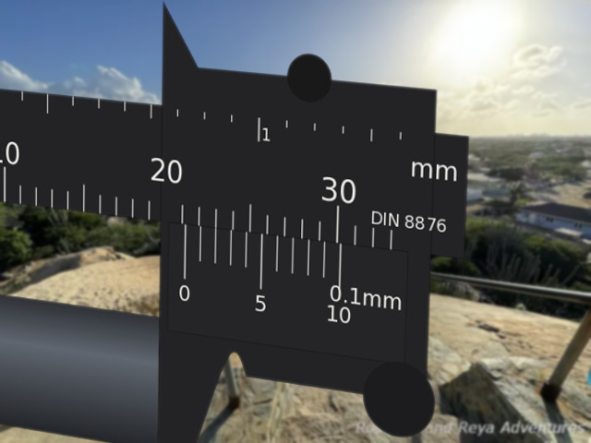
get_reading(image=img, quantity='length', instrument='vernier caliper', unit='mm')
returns 21.2 mm
